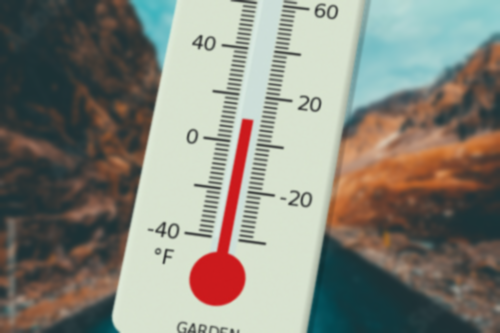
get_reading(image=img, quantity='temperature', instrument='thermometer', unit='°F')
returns 10 °F
